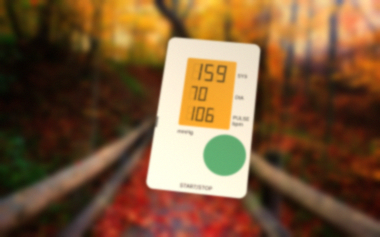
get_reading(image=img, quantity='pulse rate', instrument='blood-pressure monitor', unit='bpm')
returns 106 bpm
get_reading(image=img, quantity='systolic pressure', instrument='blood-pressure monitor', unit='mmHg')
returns 159 mmHg
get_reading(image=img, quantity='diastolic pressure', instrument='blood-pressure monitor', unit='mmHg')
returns 70 mmHg
